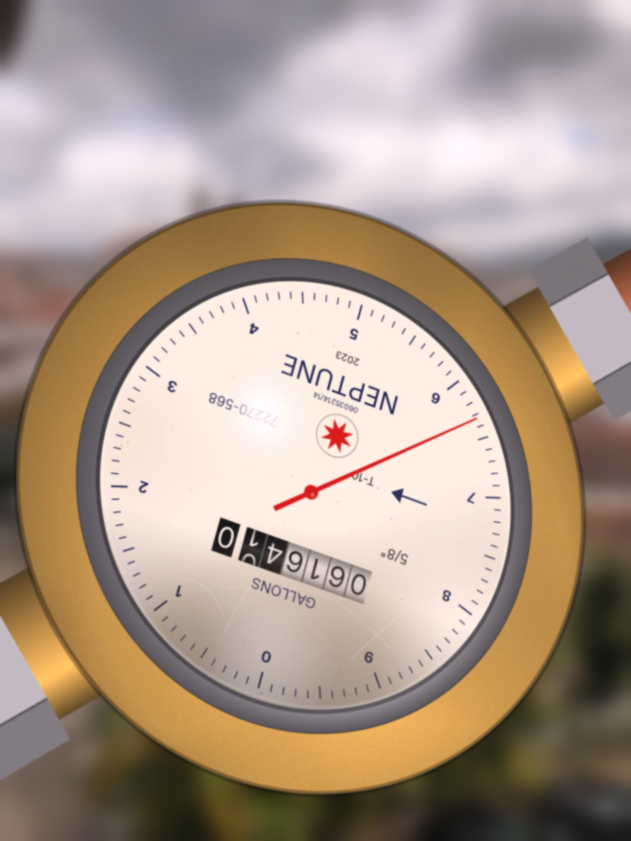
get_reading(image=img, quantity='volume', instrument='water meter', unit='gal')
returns 616406.3 gal
